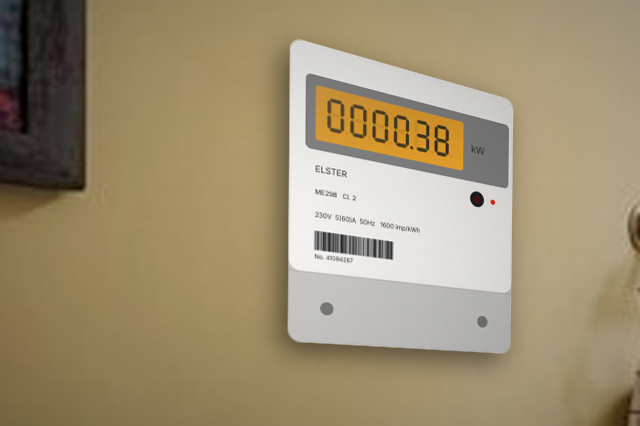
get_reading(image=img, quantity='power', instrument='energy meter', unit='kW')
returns 0.38 kW
